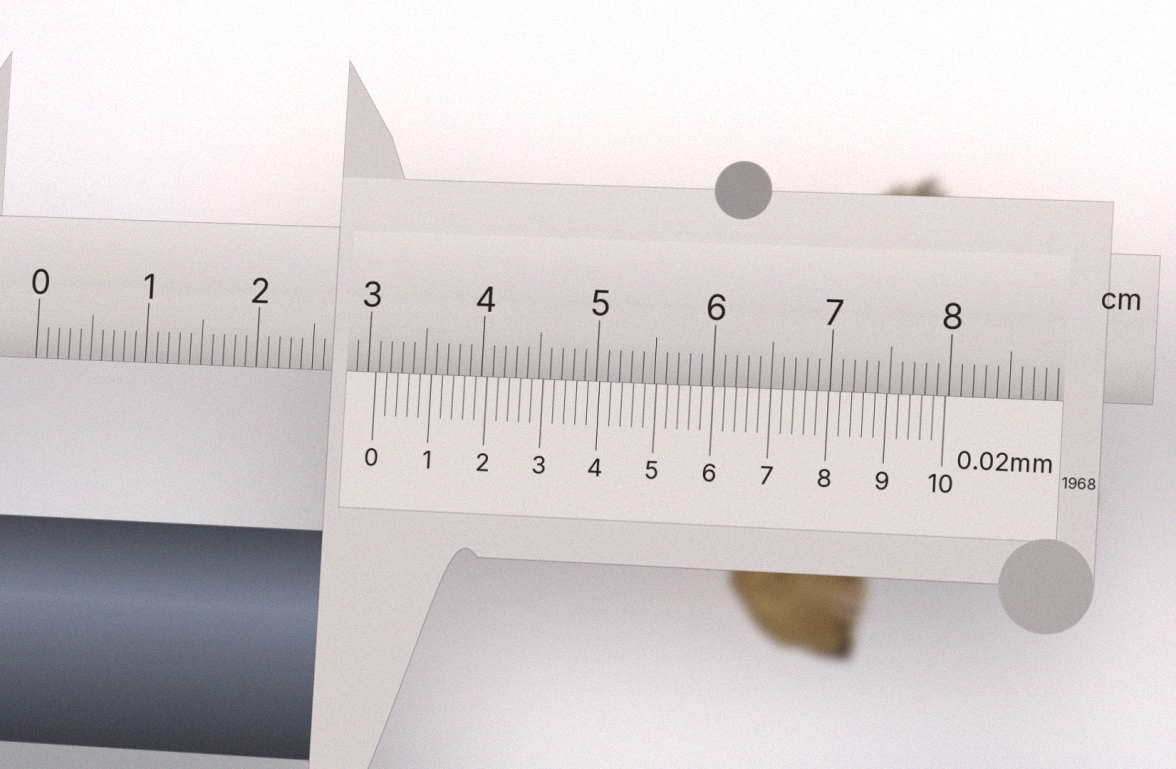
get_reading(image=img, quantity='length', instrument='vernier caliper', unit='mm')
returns 30.7 mm
